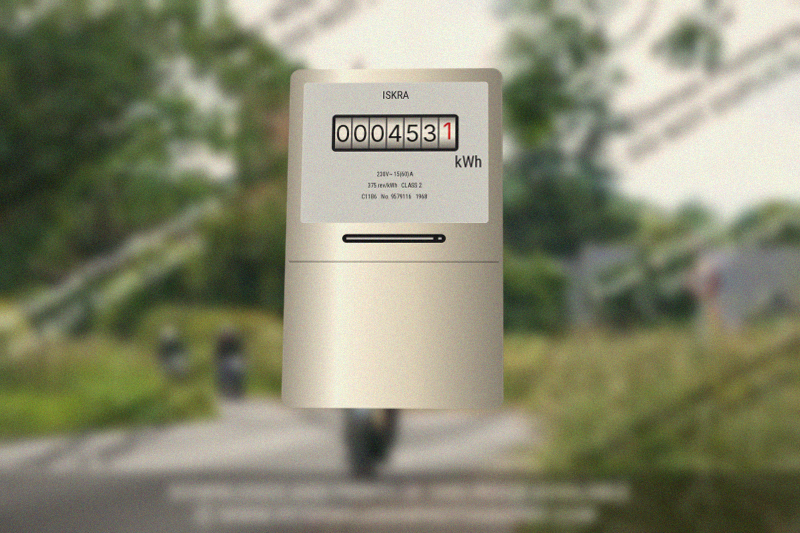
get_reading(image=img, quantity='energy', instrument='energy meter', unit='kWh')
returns 453.1 kWh
